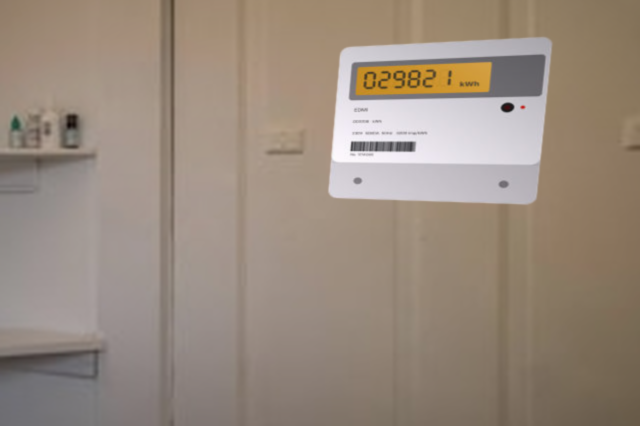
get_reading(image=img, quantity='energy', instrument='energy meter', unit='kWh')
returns 29821 kWh
